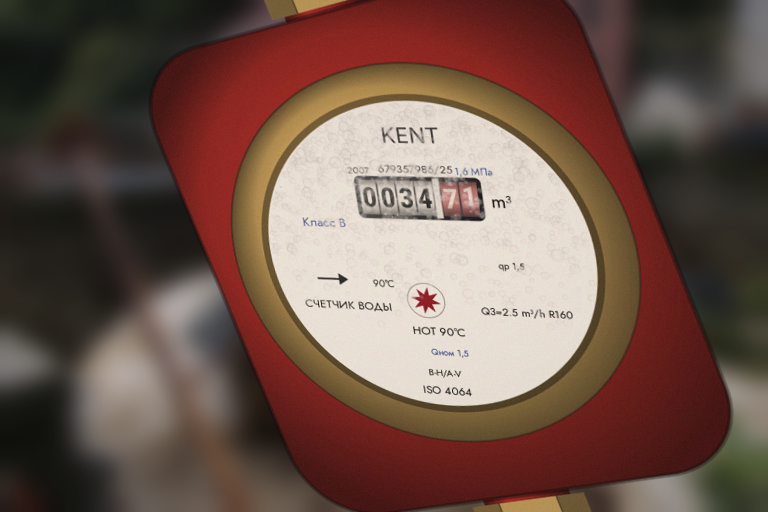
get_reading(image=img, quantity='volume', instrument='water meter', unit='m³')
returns 34.71 m³
